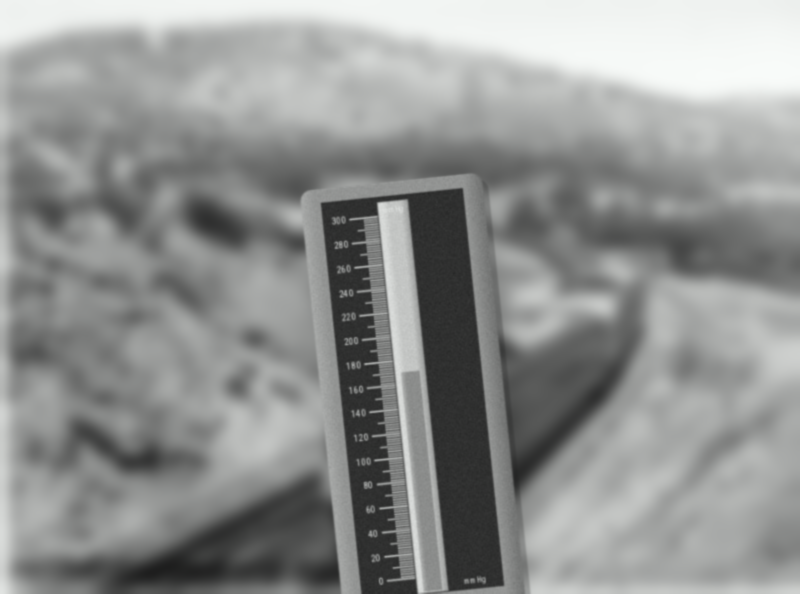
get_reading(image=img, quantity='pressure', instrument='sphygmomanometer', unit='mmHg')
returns 170 mmHg
